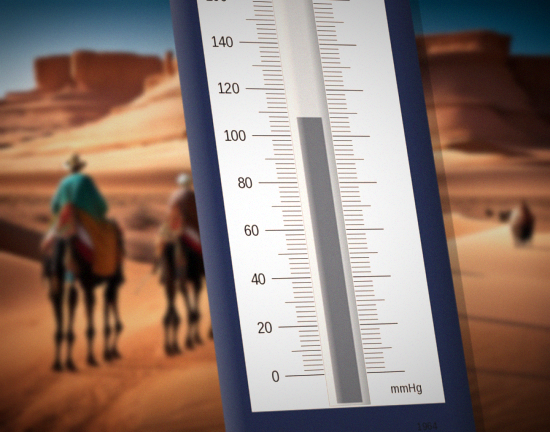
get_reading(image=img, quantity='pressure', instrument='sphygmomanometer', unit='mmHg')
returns 108 mmHg
